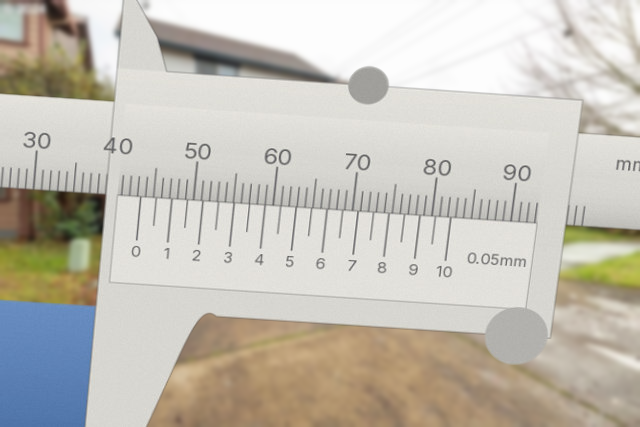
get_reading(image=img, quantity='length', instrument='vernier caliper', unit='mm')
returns 43.4 mm
